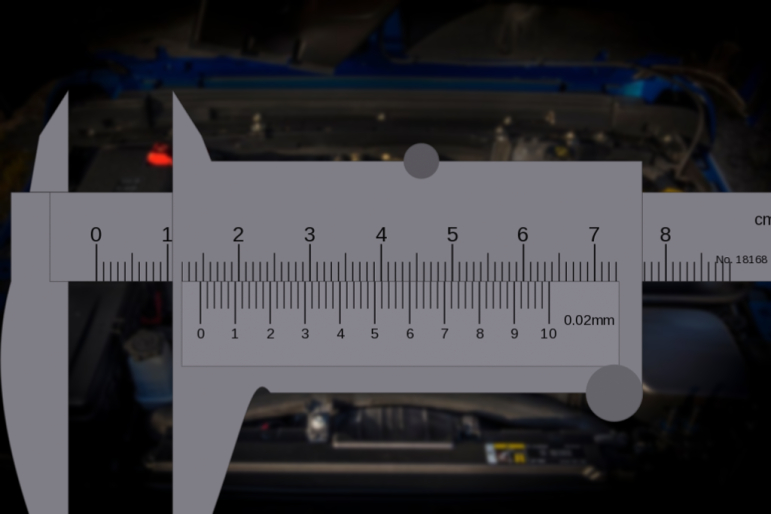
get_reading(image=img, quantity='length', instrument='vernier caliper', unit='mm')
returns 14.6 mm
